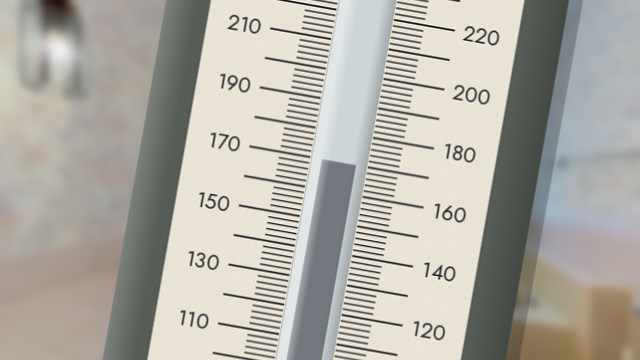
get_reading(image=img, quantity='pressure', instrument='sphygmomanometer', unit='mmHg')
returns 170 mmHg
